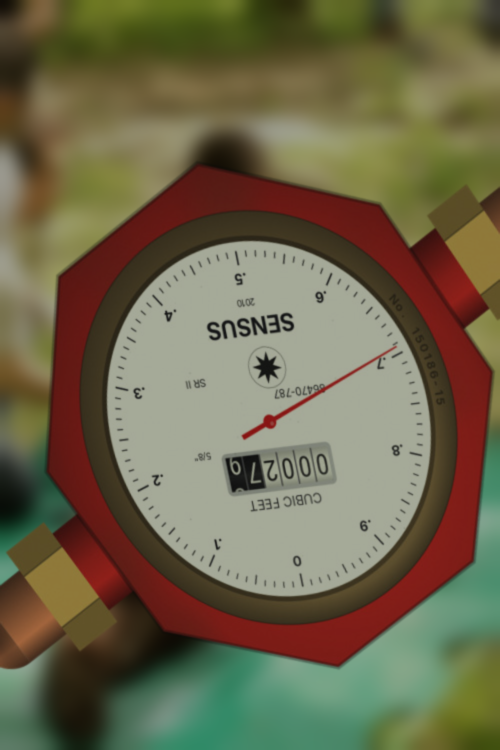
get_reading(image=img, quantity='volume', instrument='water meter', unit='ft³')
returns 278.69 ft³
